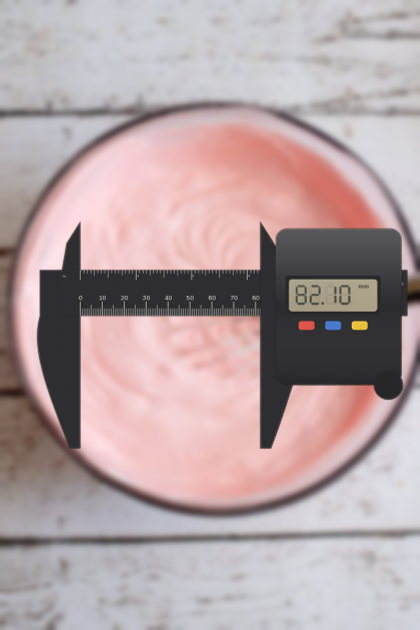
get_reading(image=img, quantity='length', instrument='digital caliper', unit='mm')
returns 82.10 mm
